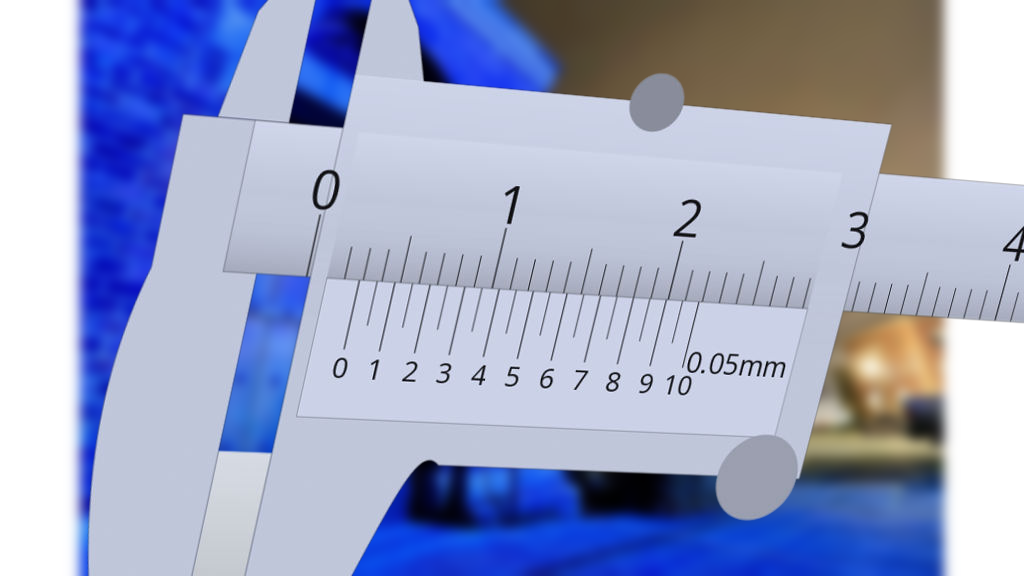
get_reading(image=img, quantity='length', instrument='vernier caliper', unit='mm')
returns 2.8 mm
